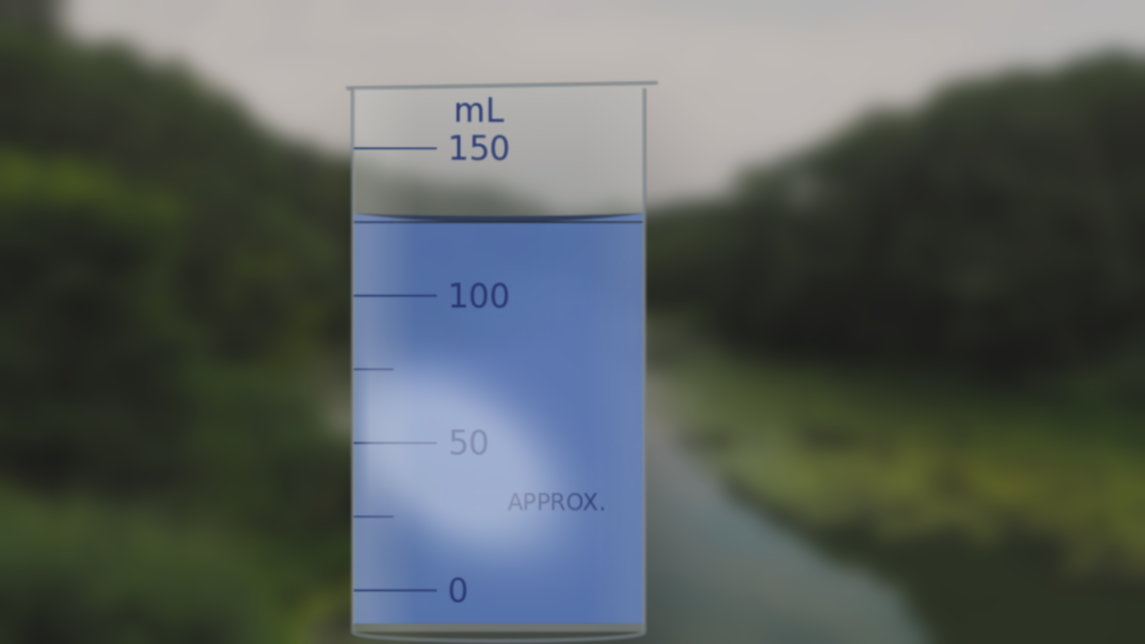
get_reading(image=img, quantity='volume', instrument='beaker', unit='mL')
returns 125 mL
